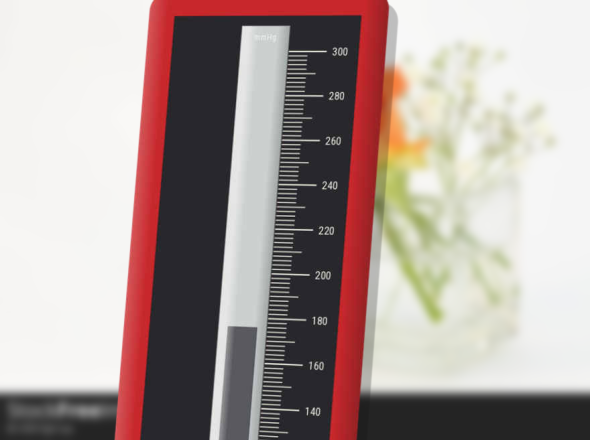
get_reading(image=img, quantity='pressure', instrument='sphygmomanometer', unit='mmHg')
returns 176 mmHg
